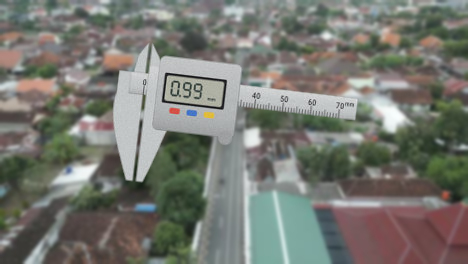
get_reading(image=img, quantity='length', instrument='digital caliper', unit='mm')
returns 0.99 mm
